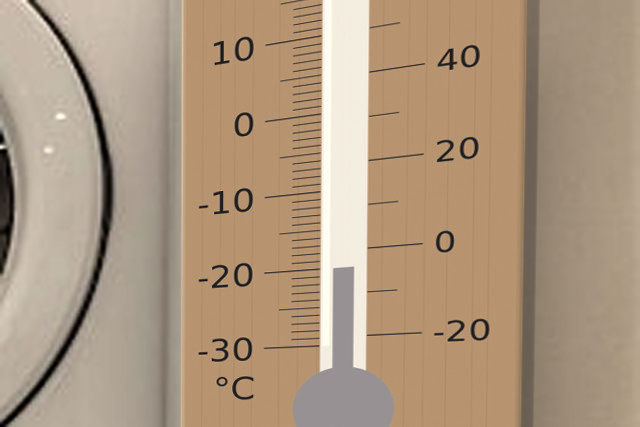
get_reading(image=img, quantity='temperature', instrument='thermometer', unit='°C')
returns -20 °C
